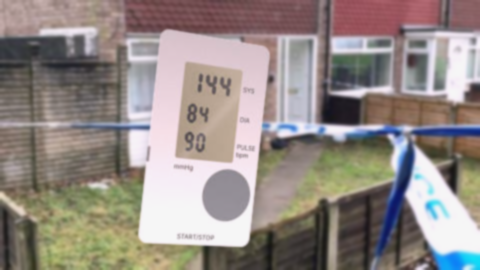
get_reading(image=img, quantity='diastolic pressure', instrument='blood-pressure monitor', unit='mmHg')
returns 84 mmHg
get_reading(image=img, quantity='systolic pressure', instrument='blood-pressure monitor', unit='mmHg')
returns 144 mmHg
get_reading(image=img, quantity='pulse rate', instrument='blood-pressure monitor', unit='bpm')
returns 90 bpm
